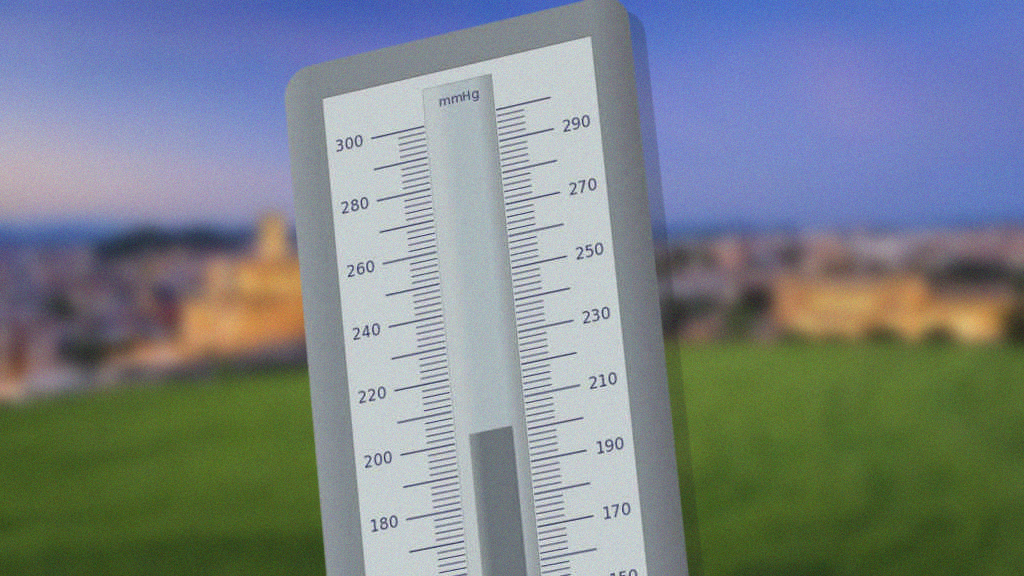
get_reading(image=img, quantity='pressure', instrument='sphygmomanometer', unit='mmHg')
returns 202 mmHg
